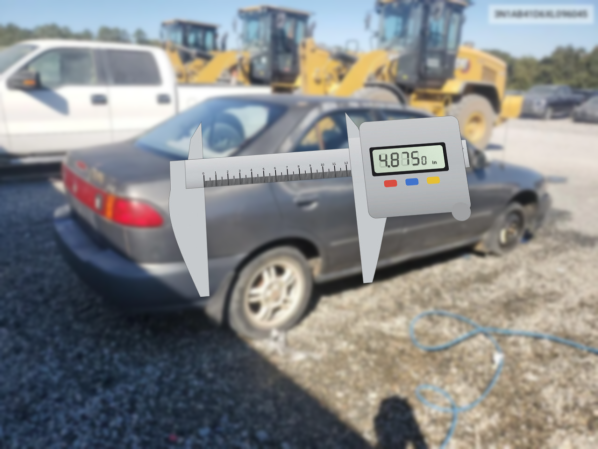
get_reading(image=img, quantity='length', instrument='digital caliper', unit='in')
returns 4.8750 in
